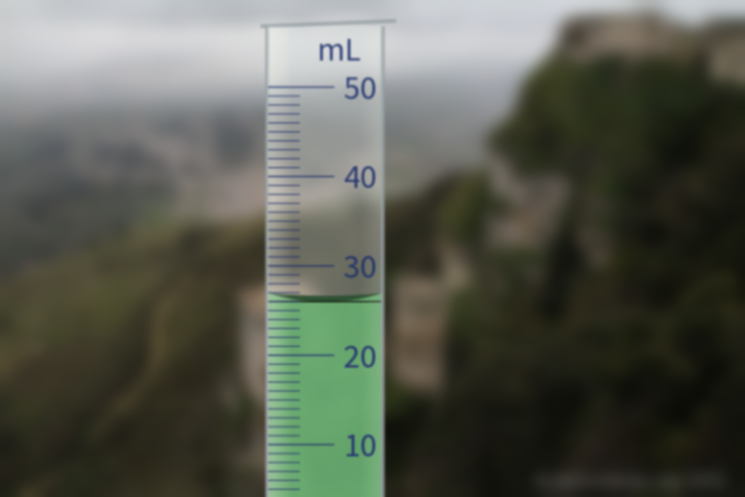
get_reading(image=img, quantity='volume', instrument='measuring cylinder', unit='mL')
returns 26 mL
